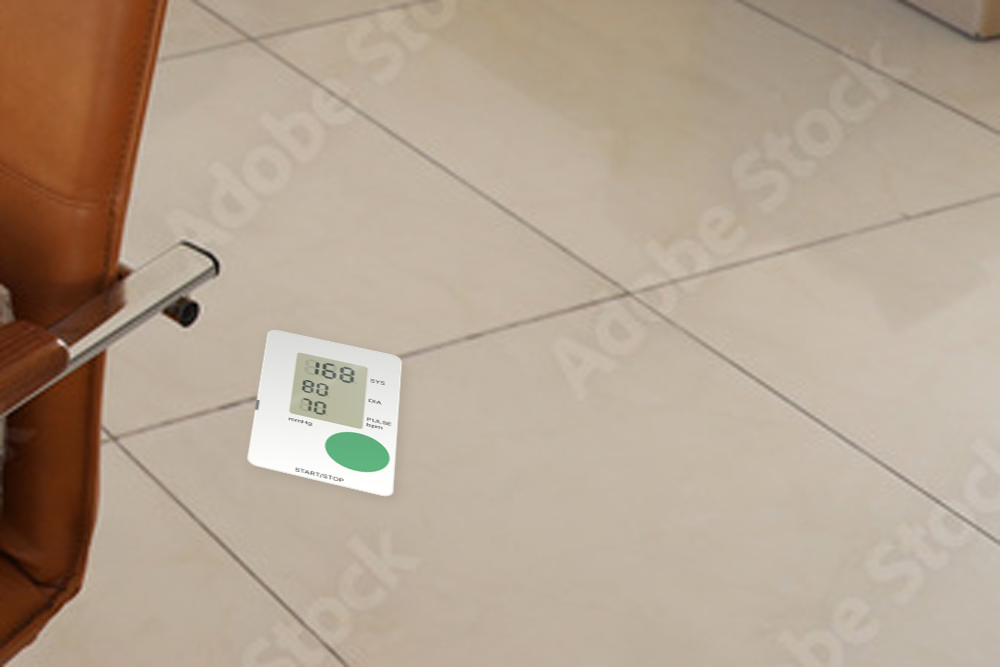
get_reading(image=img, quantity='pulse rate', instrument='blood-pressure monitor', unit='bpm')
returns 70 bpm
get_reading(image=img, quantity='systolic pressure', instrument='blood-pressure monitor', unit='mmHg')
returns 168 mmHg
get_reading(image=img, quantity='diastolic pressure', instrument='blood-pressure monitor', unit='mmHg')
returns 80 mmHg
